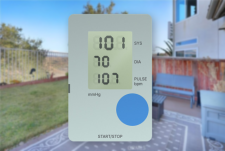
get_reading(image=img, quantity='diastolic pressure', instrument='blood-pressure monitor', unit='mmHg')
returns 70 mmHg
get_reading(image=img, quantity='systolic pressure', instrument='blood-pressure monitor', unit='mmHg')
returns 101 mmHg
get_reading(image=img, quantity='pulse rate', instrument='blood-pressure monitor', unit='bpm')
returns 107 bpm
